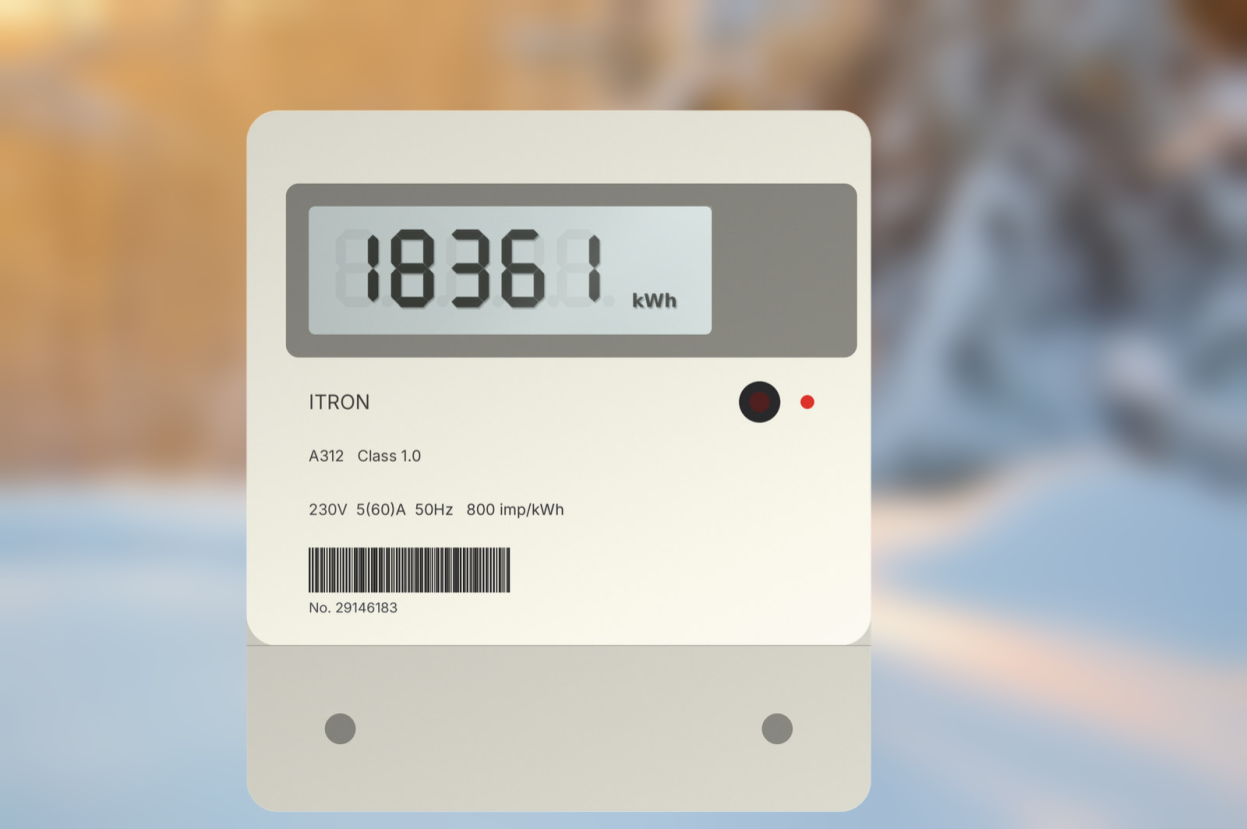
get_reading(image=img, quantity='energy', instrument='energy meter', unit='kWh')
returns 18361 kWh
